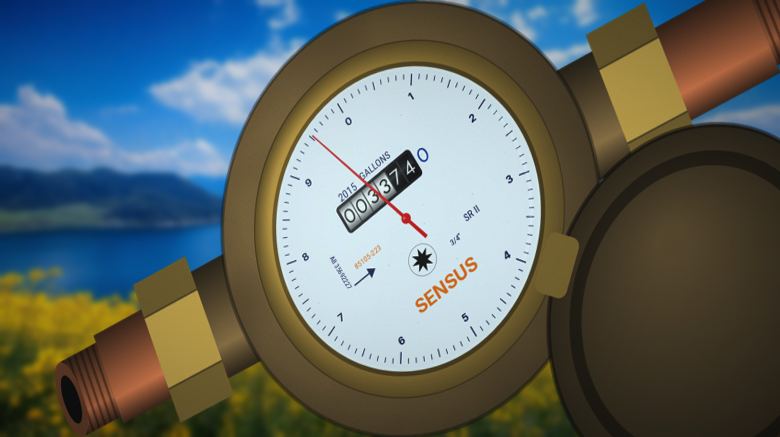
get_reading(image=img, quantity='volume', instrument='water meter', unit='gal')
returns 33739.5 gal
